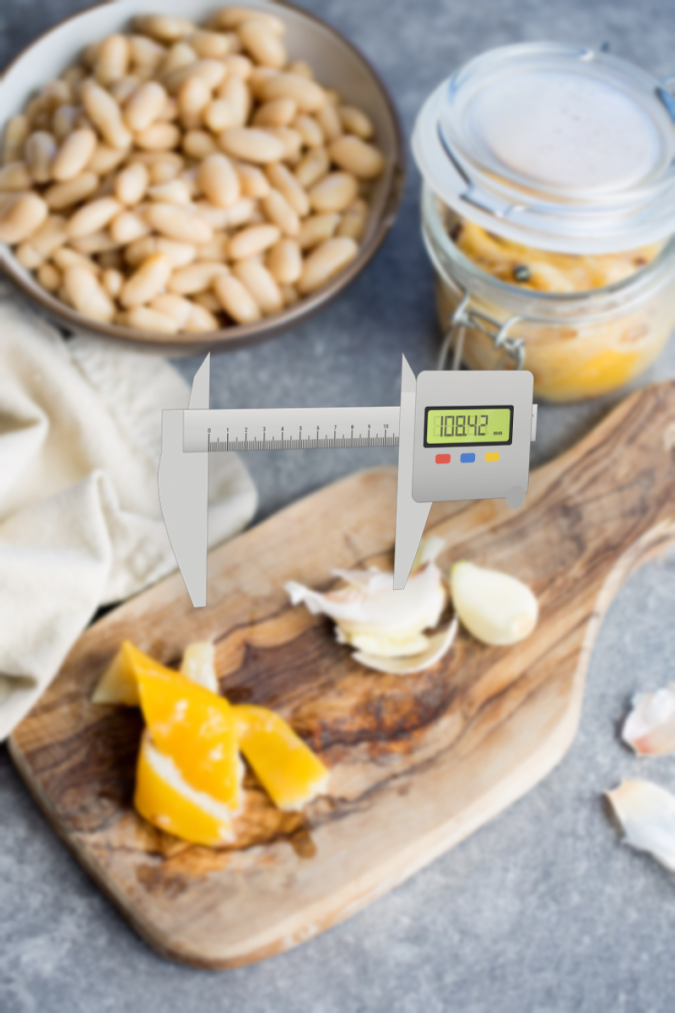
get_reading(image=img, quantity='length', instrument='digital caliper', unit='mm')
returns 108.42 mm
